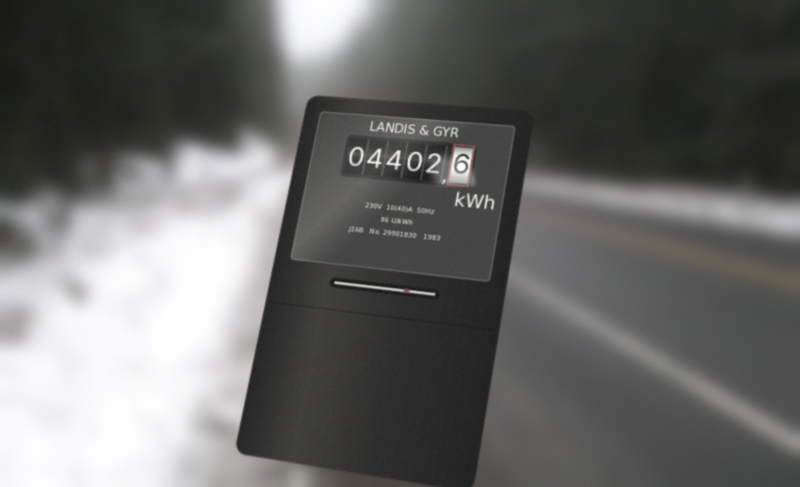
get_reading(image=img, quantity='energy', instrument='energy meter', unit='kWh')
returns 4402.6 kWh
